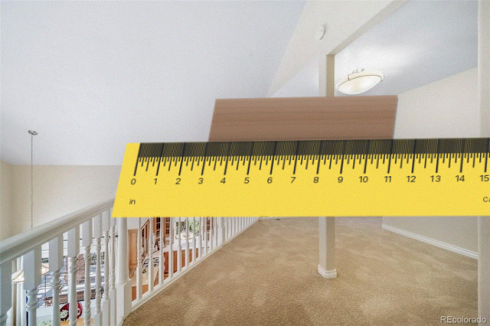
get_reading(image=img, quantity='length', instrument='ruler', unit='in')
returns 8 in
